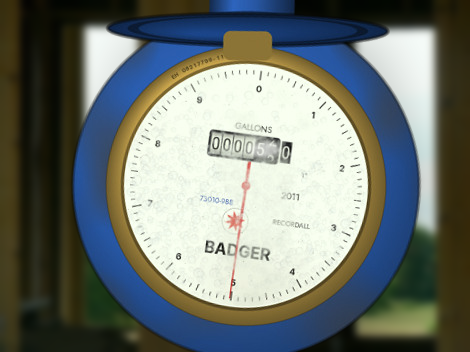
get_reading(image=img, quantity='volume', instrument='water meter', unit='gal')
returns 525.0 gal
